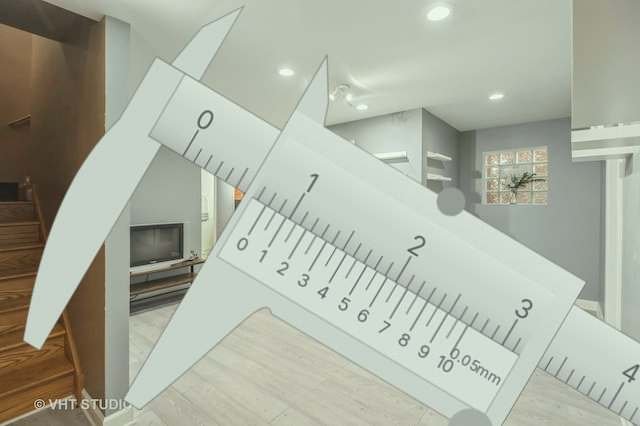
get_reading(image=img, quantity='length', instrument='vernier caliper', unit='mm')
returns 7.8 mm
